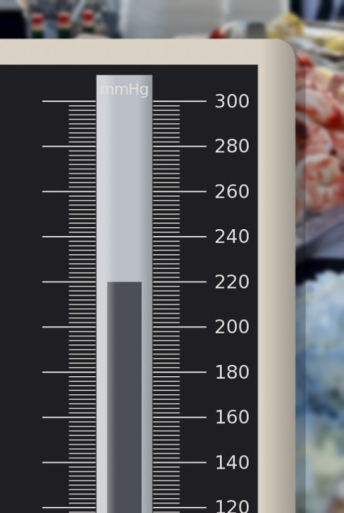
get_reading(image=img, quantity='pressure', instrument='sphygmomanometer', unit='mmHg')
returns 220 mmHg
